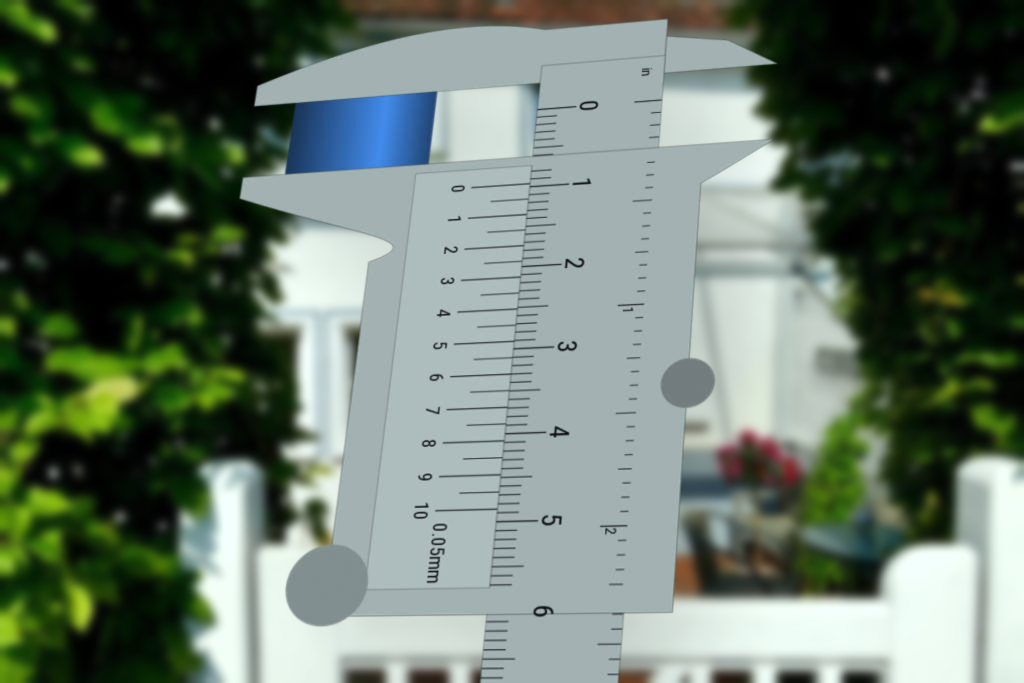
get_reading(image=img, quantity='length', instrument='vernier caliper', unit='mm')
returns 9.6 mm
